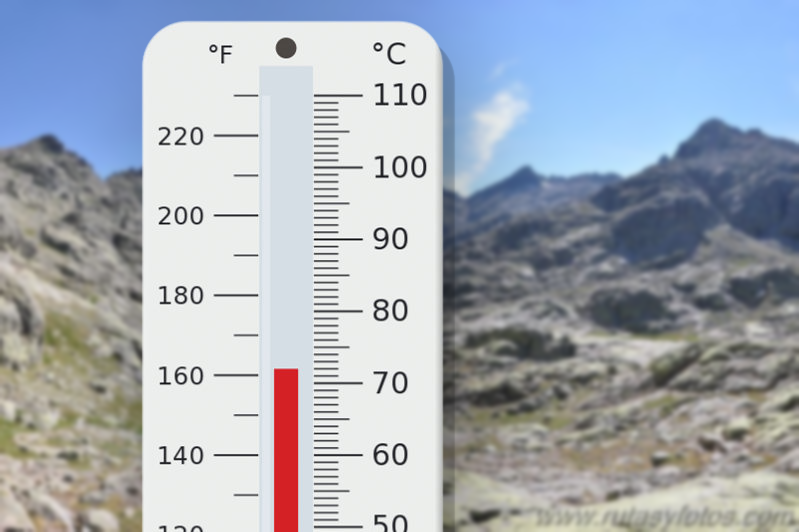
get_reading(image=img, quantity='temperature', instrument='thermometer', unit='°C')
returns 72 °C
